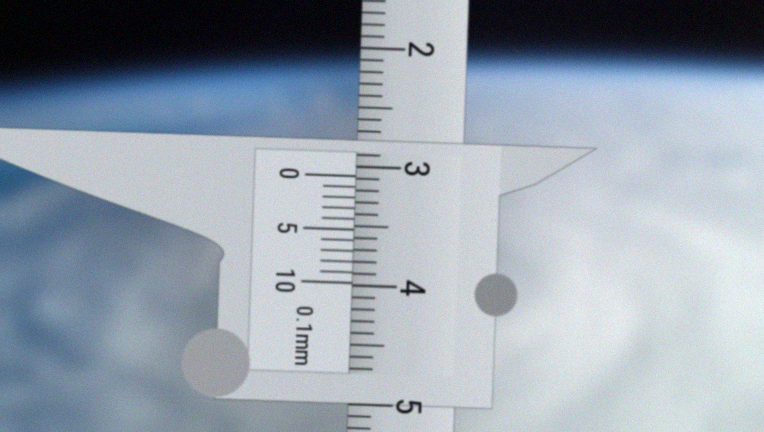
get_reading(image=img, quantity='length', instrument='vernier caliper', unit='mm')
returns 30.8 mm
